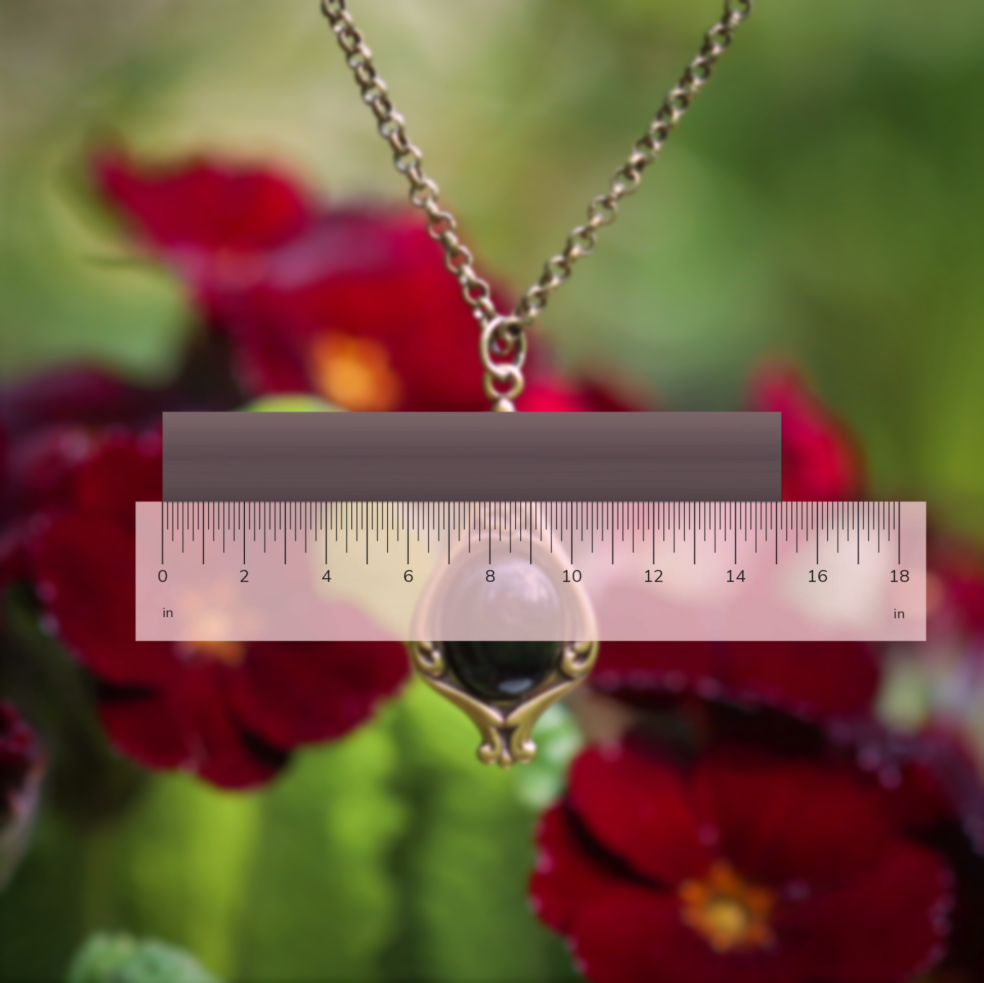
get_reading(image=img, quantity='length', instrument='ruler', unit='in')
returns 15.125 in
